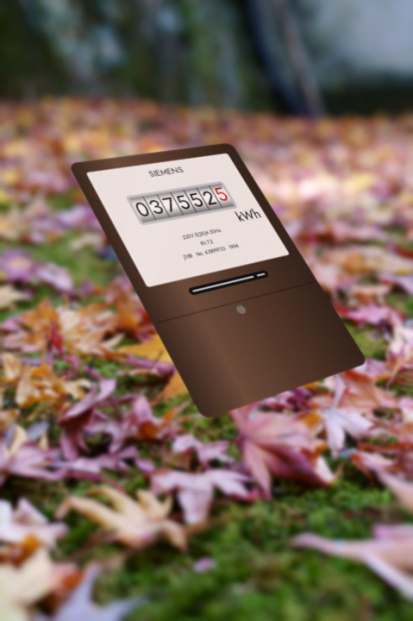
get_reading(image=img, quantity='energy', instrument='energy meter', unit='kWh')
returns 37552.5 kWh
